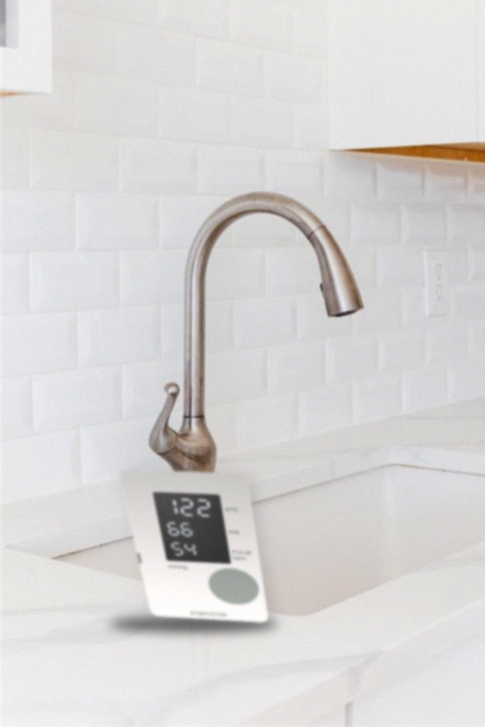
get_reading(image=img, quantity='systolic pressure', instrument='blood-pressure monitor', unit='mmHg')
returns 122 mmHg
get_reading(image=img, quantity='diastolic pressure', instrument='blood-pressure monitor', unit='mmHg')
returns 66 mmHg
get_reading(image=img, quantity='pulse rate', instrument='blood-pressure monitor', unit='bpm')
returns 54 bpm
